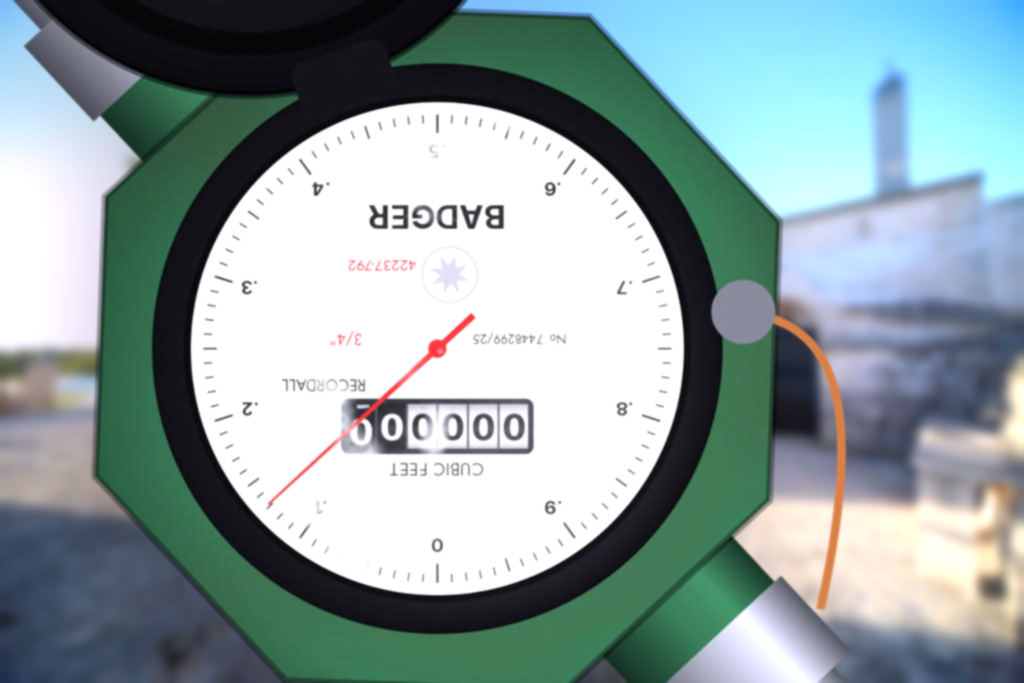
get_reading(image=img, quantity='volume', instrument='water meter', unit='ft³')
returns 0.13 ft³
